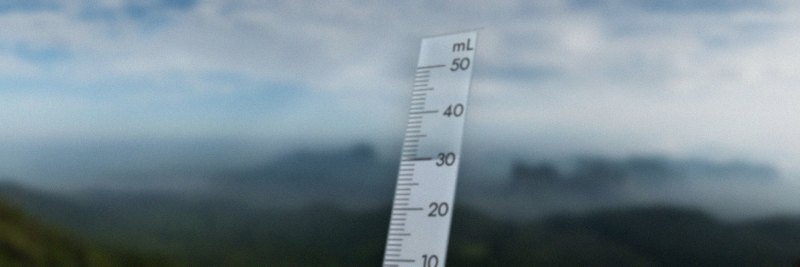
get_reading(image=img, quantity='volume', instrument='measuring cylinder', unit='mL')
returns 30 mL
